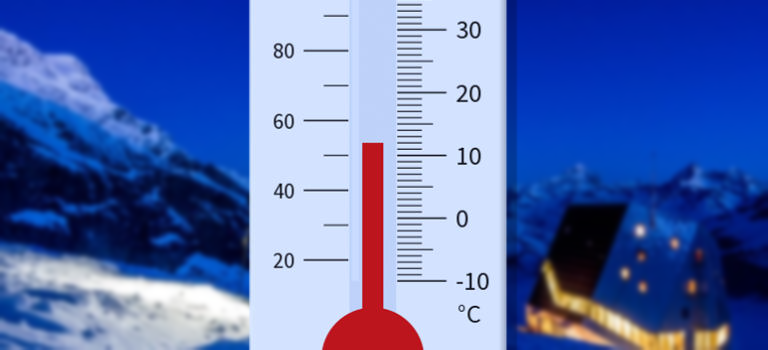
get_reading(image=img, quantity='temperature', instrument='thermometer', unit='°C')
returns 12 °C
